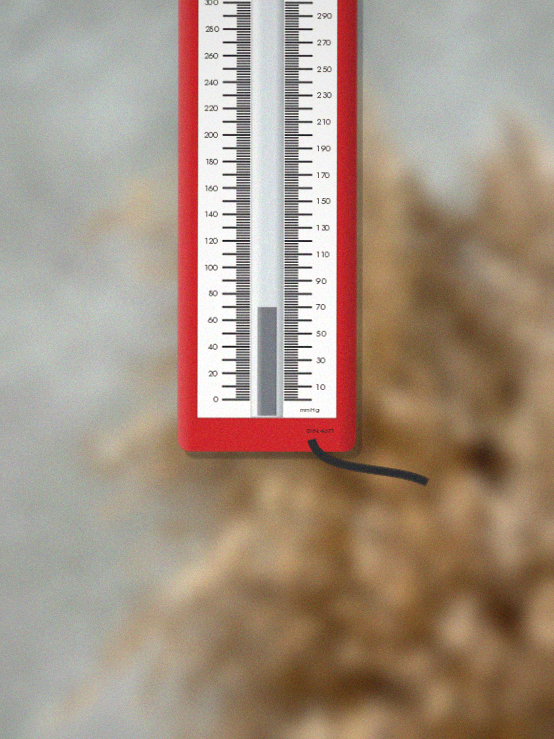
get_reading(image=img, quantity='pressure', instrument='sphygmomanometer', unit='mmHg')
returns 70 mmHg
